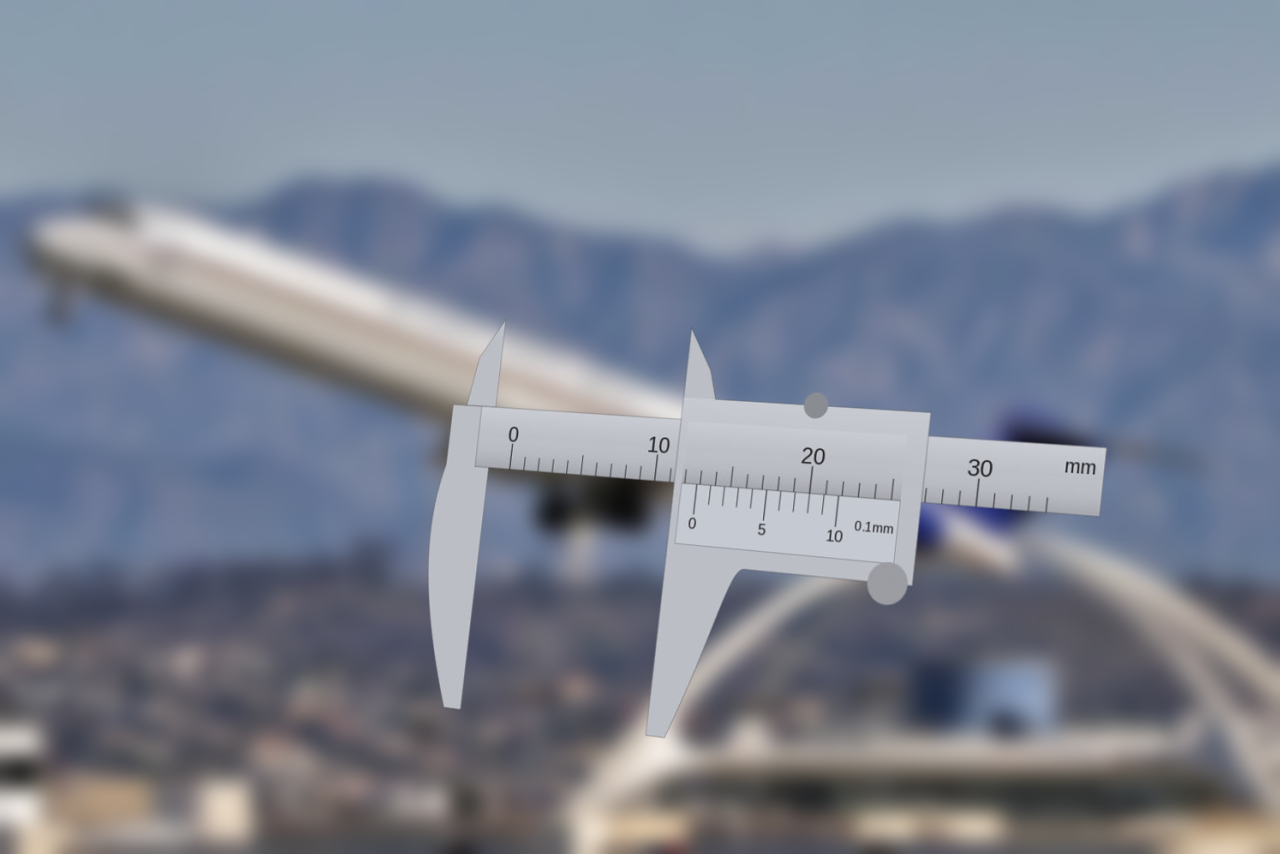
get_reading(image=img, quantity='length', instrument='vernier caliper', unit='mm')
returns 12.8 mm
